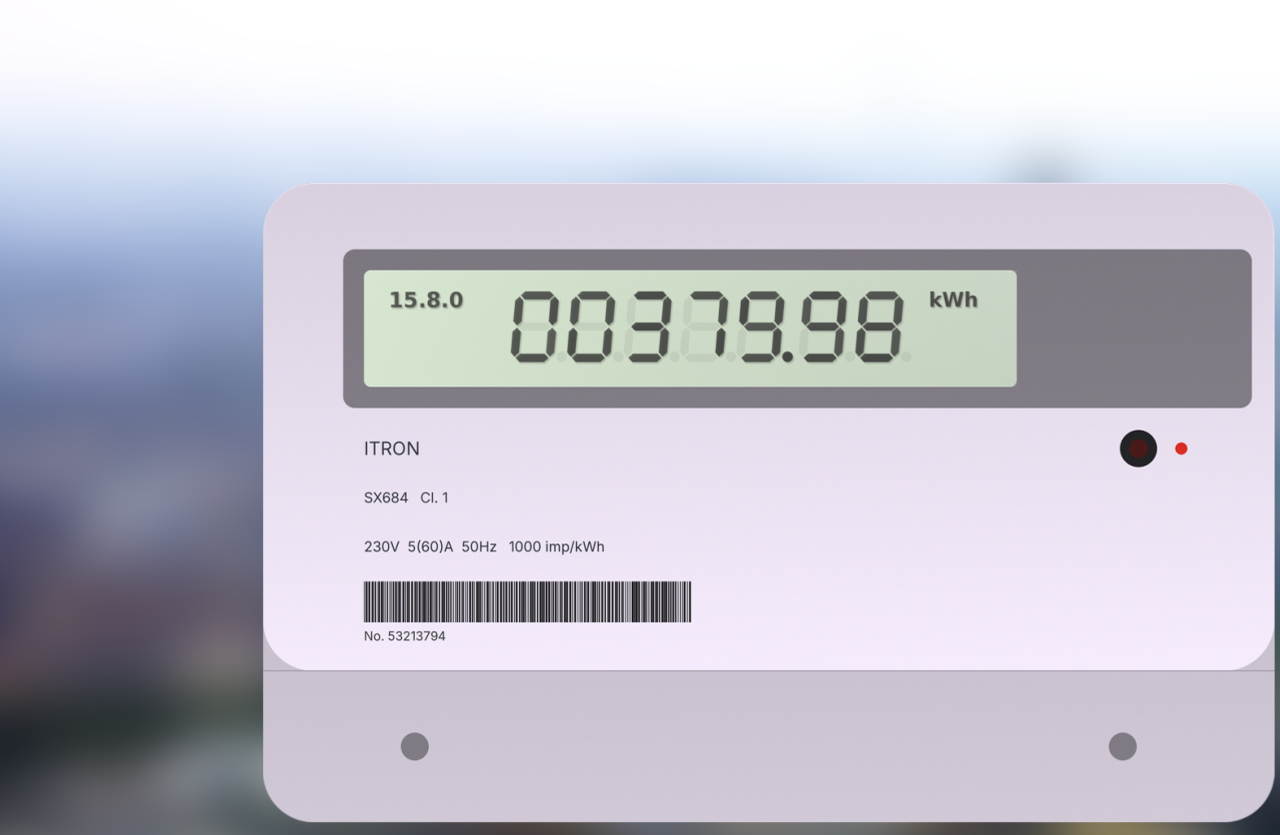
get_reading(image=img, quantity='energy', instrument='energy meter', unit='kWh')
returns 379.98 kWh
